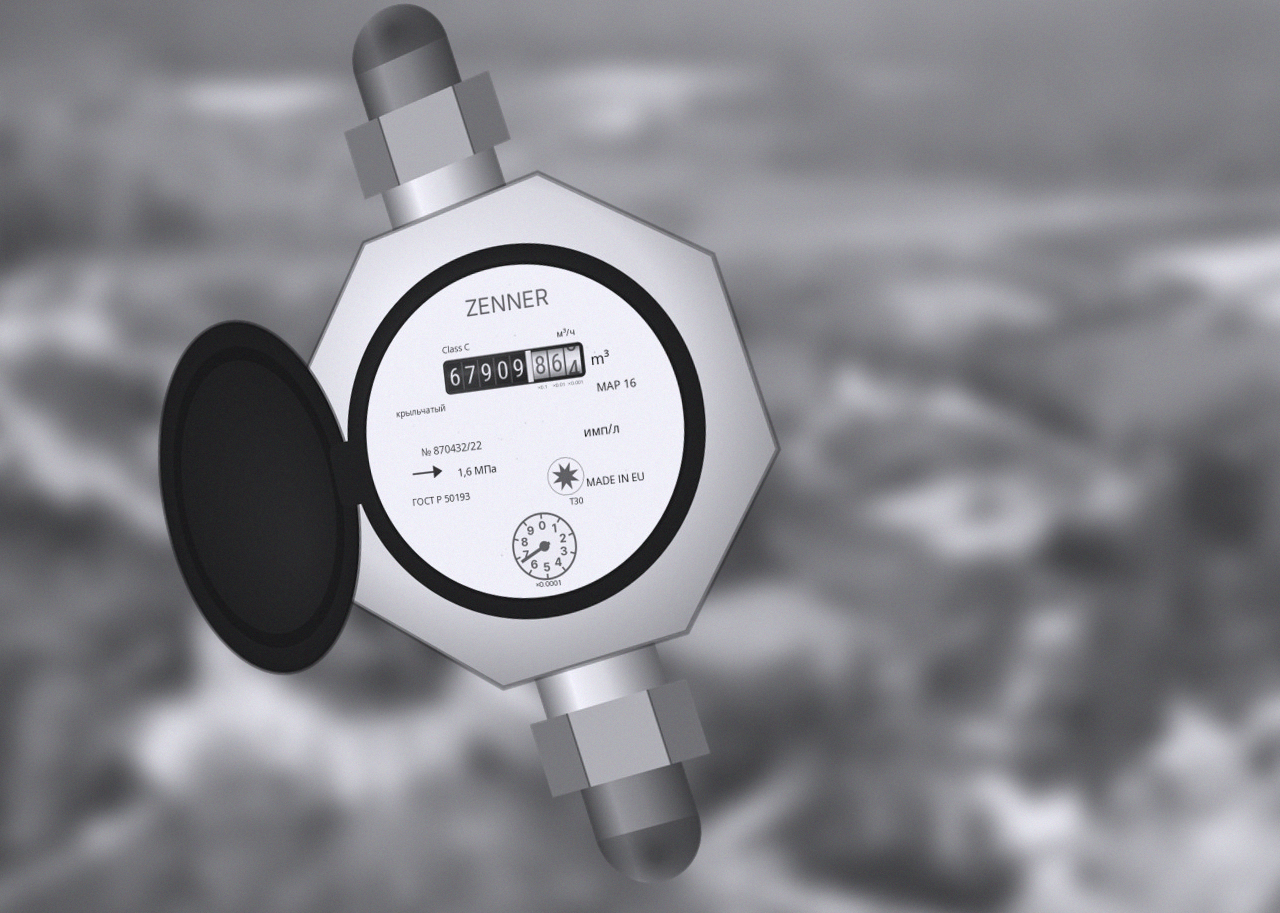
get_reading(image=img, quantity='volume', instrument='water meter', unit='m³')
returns 67909.8636 m³
